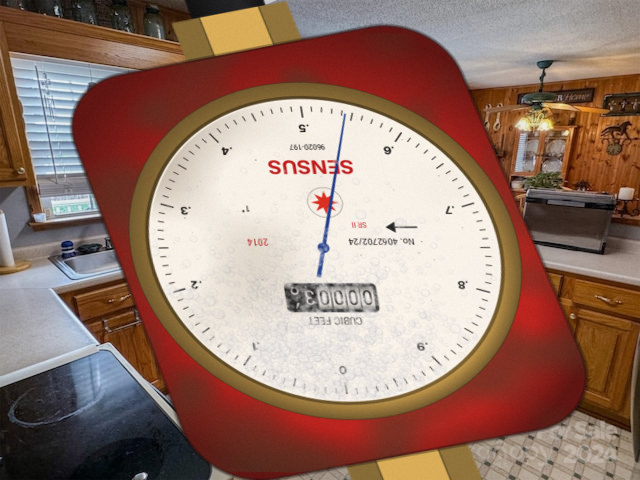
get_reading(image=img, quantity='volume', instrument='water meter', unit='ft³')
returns 37.54 ft³
